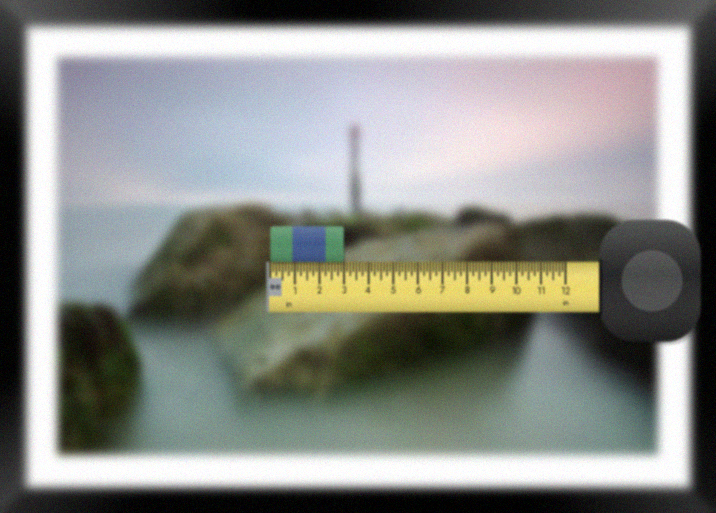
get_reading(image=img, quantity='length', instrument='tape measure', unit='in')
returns 3 in
